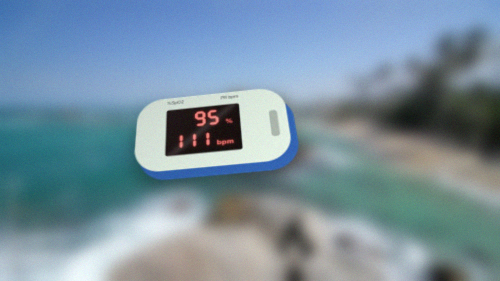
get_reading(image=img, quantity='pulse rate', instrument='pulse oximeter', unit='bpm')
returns 111 bpm
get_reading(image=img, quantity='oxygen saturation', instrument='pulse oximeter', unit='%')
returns 95 %
